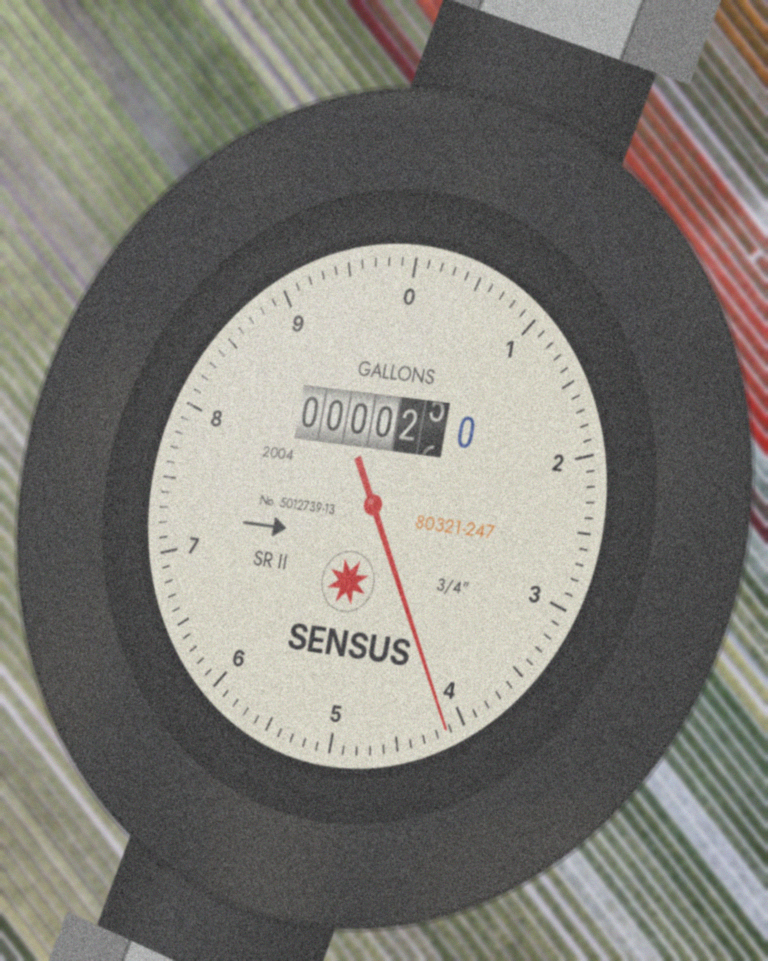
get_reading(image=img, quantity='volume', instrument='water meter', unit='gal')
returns 254.1 gal
